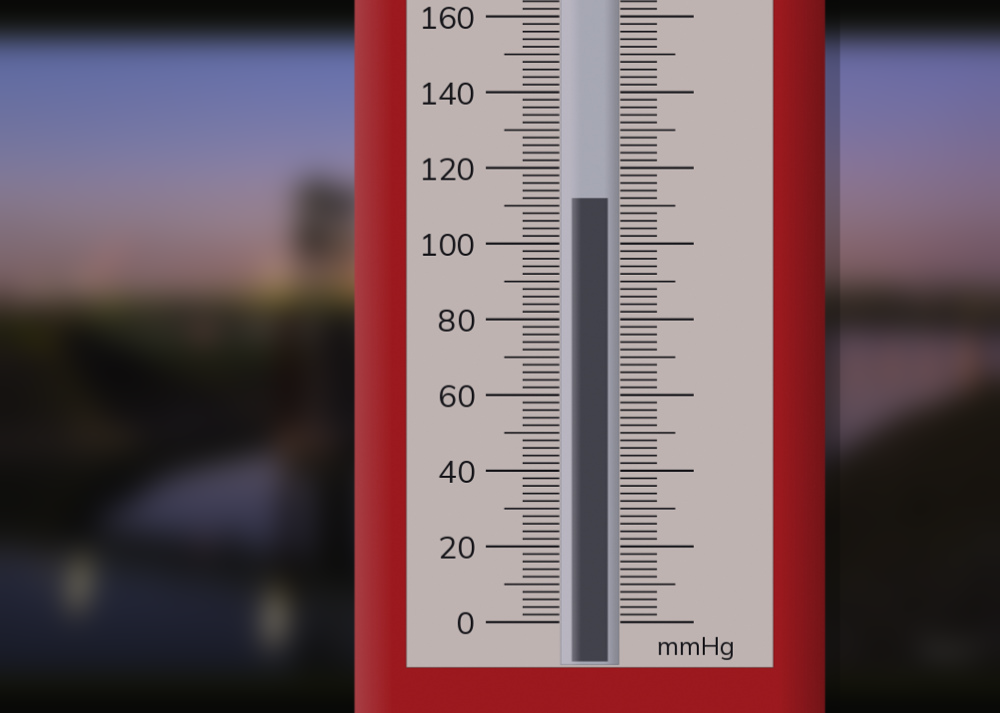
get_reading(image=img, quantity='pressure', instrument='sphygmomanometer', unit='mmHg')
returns 112 mmHg
